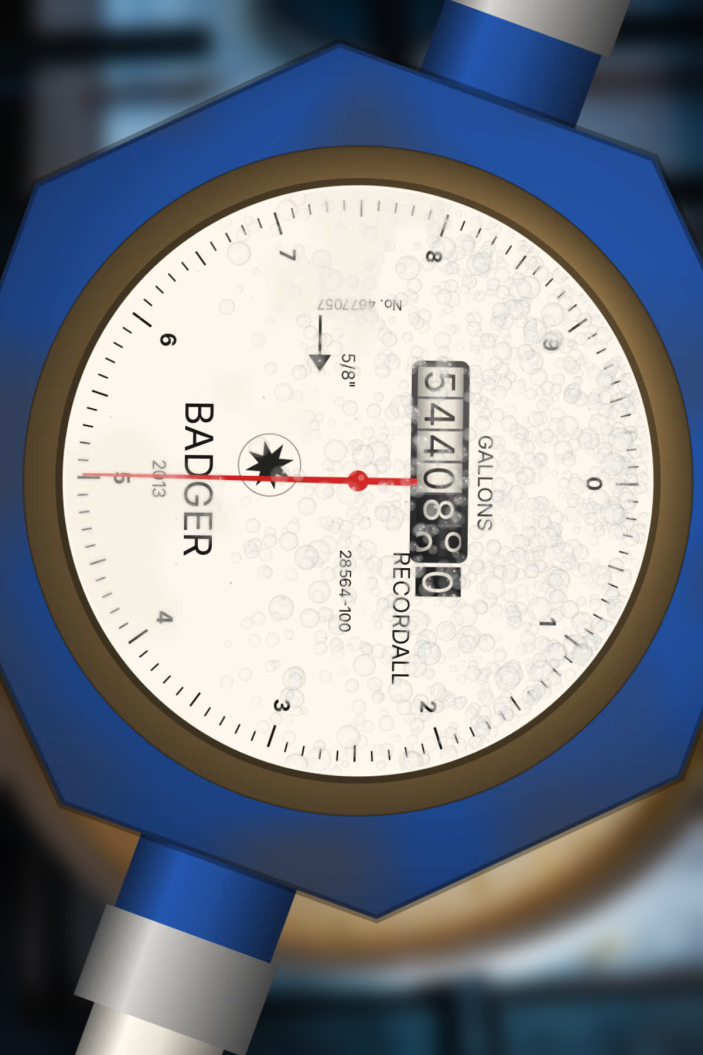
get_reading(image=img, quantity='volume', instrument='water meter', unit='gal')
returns 5440885.0 gal
